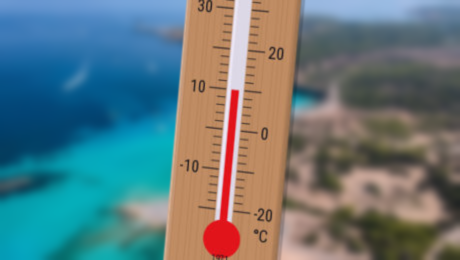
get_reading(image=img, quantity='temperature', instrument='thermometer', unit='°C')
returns 10 °C
